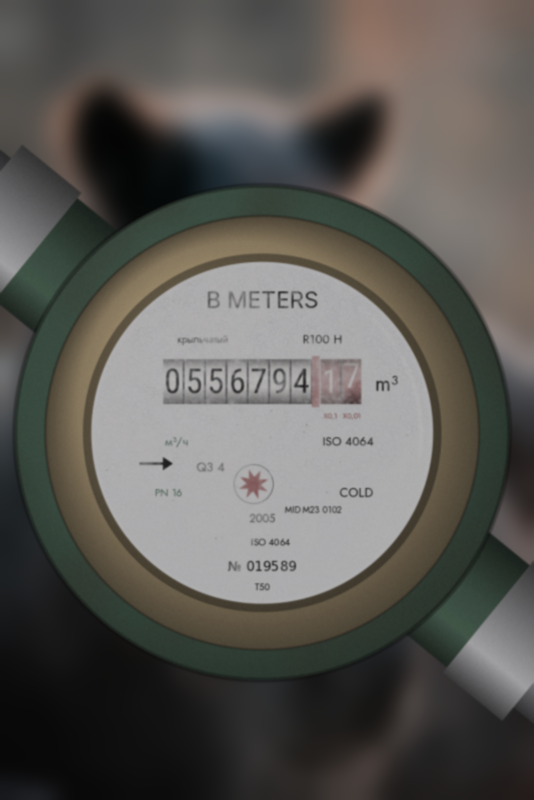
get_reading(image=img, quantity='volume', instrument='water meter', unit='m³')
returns 556794.17 m³
